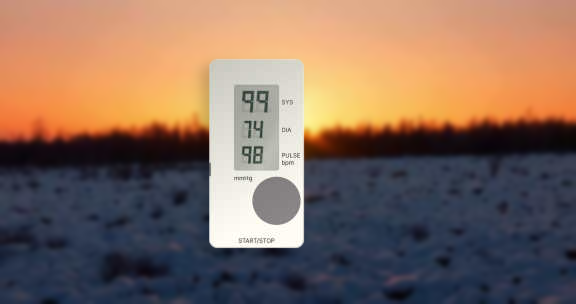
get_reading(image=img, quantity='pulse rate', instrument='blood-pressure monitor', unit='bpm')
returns 98 bpm
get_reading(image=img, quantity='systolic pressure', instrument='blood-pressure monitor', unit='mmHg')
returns 99 mmHg
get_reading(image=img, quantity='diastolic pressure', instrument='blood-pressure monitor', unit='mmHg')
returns 74 mmHg
